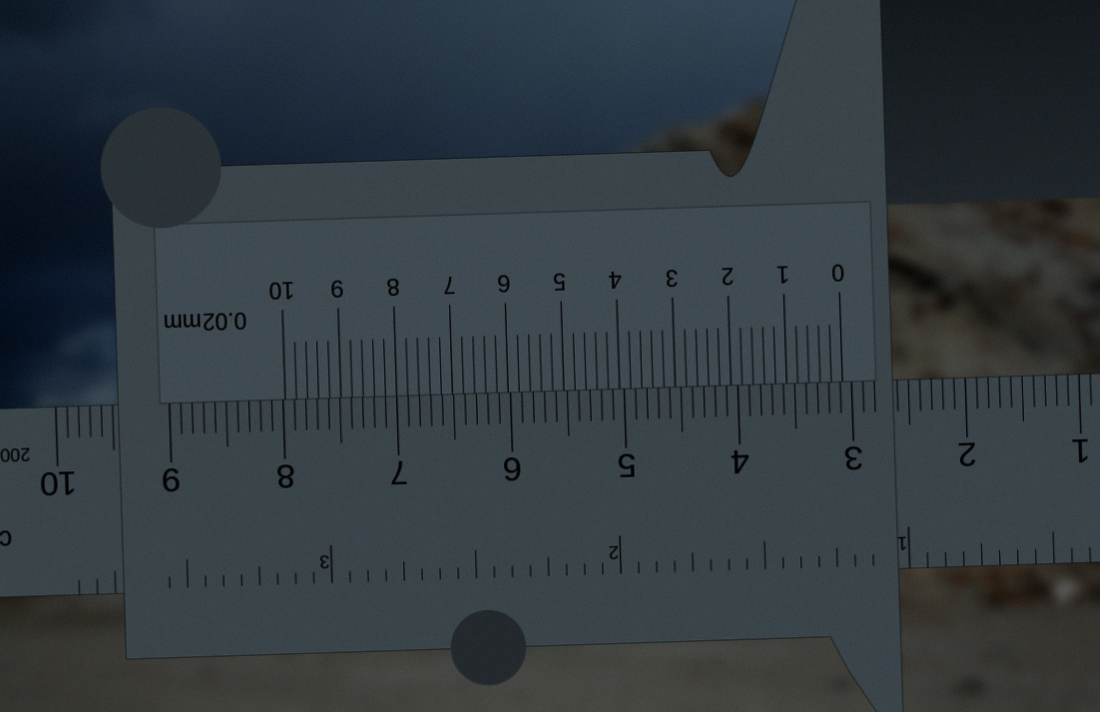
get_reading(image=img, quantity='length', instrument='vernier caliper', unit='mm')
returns 30.8 mm
